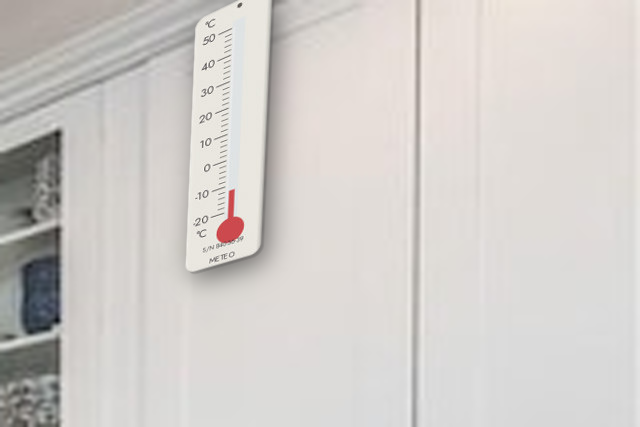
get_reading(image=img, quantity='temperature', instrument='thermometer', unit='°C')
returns -12 °C
